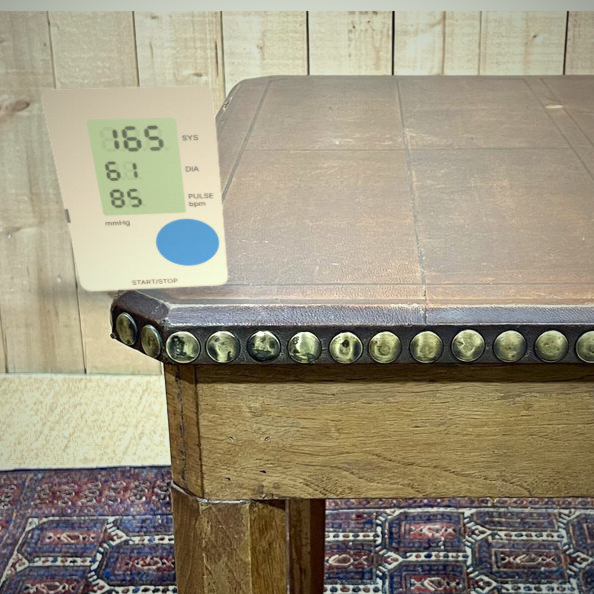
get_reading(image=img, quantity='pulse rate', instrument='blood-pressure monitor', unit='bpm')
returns 85 bpm
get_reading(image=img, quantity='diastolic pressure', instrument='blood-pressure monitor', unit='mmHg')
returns 61 mmHg
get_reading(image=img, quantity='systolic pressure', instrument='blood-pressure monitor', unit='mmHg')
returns 165 mmHg
